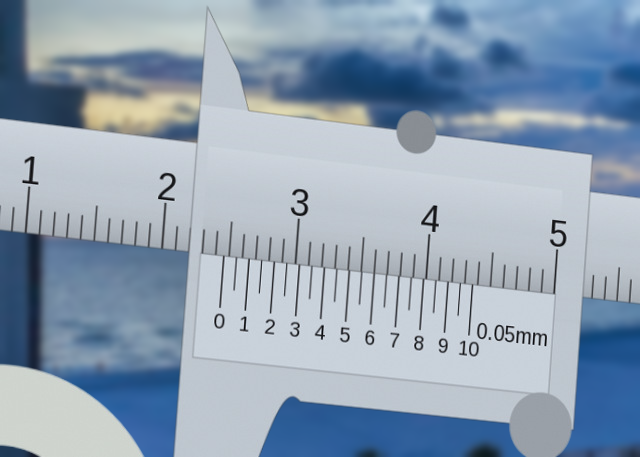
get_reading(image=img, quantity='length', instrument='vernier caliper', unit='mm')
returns 24.6 mm
